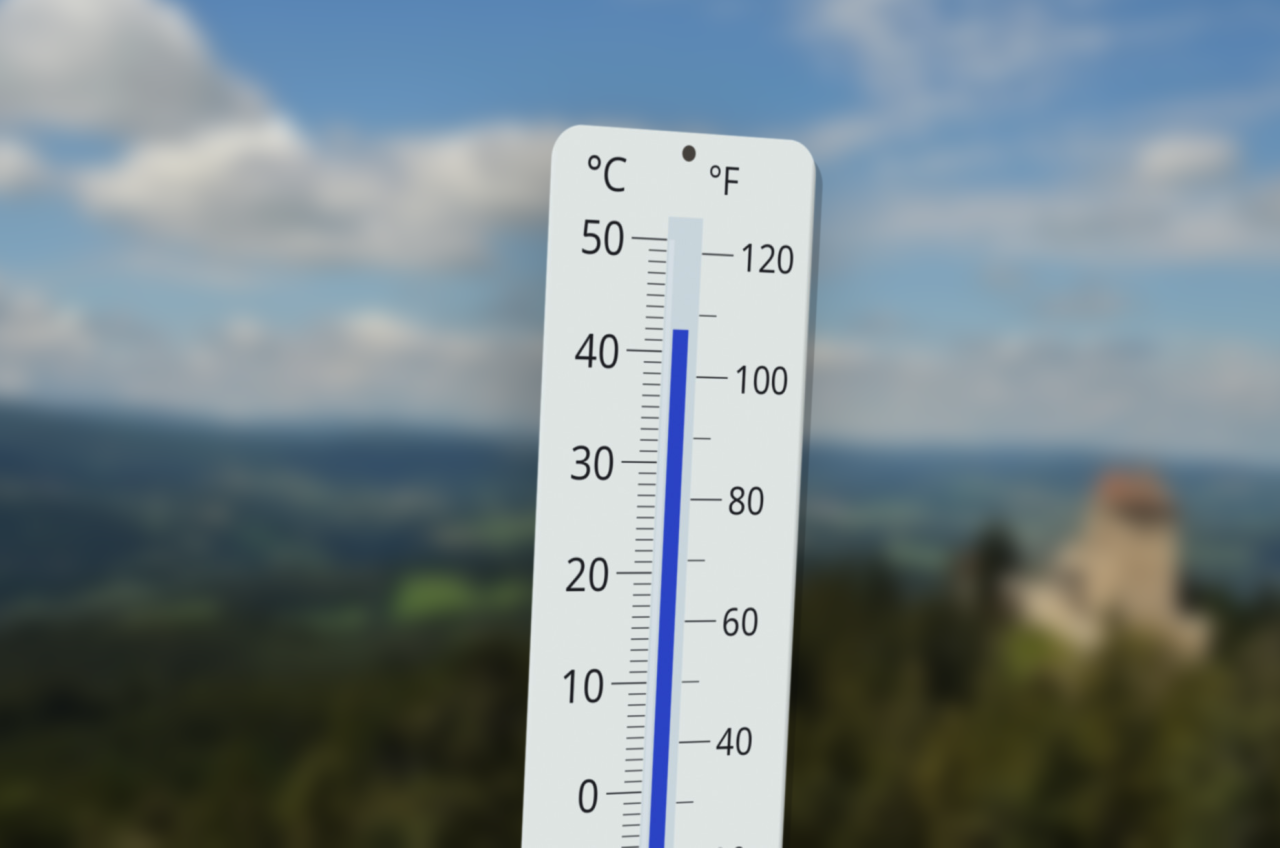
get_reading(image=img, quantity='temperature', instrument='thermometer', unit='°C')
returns 42 °C
